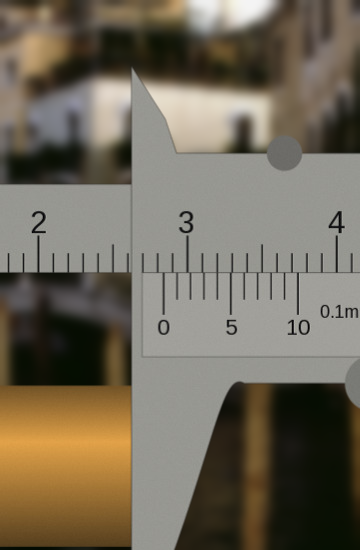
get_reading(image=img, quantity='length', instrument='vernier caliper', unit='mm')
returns 28.4 mm
